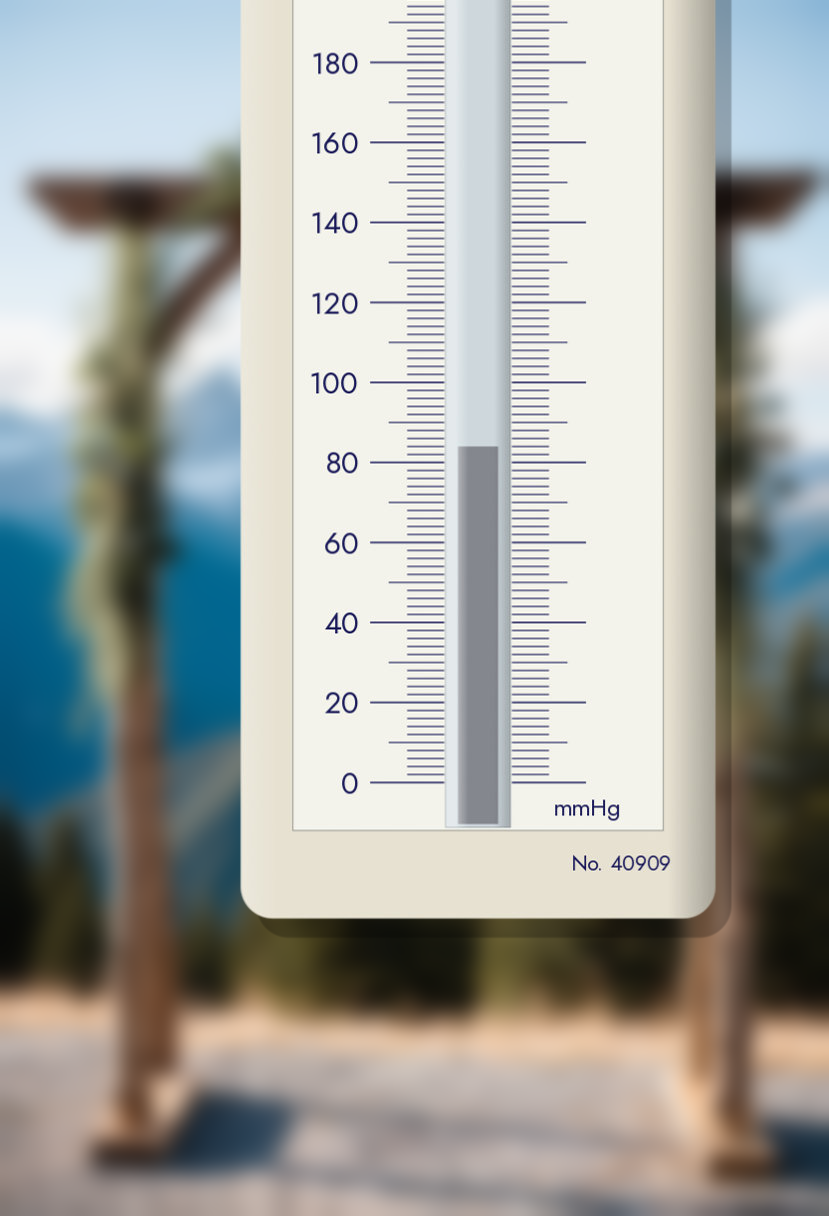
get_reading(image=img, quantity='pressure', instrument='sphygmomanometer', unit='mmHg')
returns 84 mmHg
